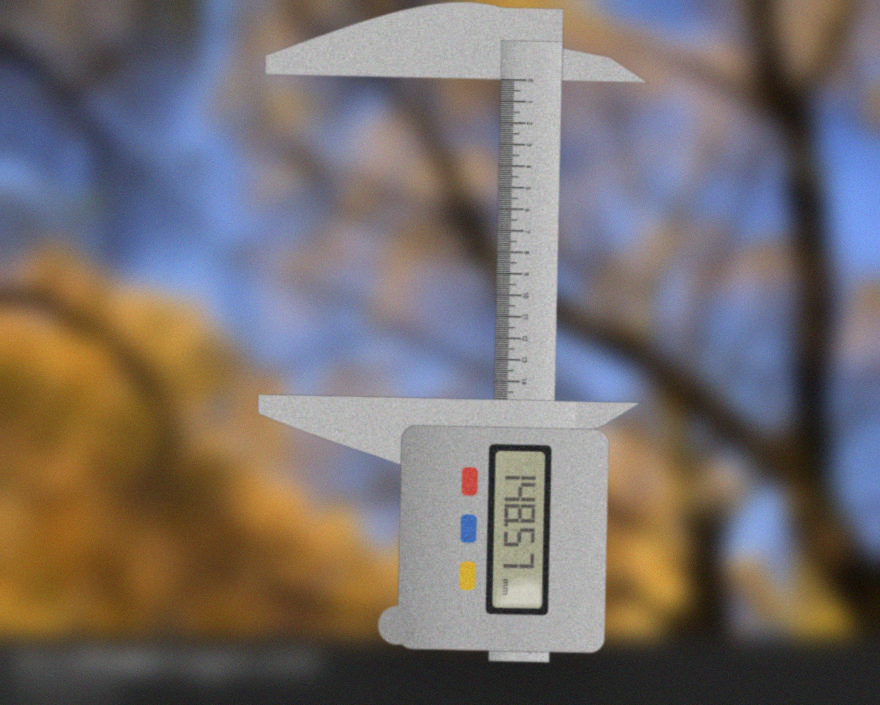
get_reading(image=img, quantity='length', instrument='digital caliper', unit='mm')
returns 148.57 mm
